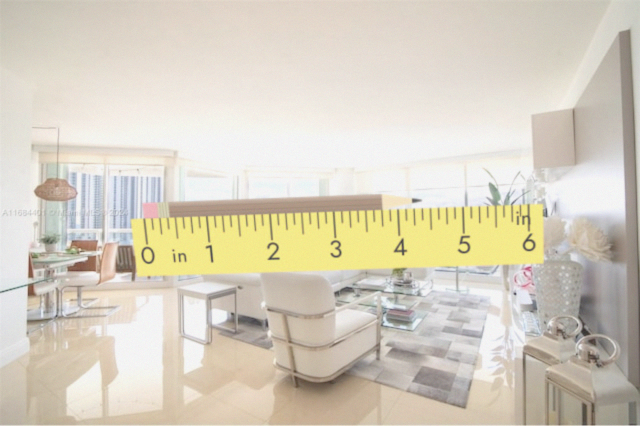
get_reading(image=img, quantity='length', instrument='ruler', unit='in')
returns 4.375 in
